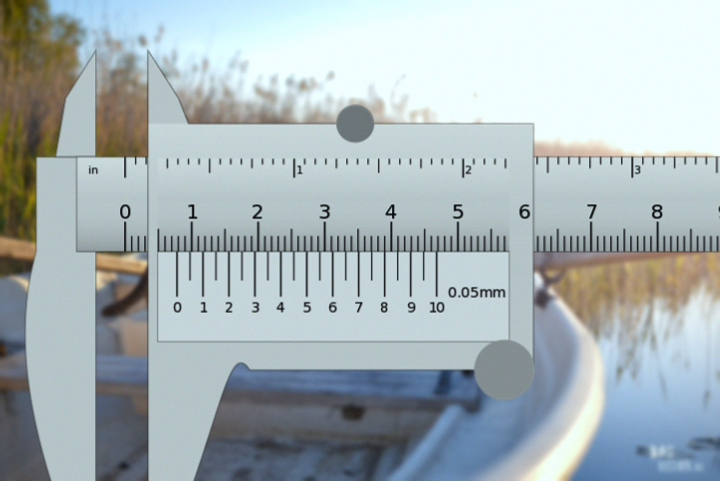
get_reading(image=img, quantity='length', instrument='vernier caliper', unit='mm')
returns 7.8 mm
